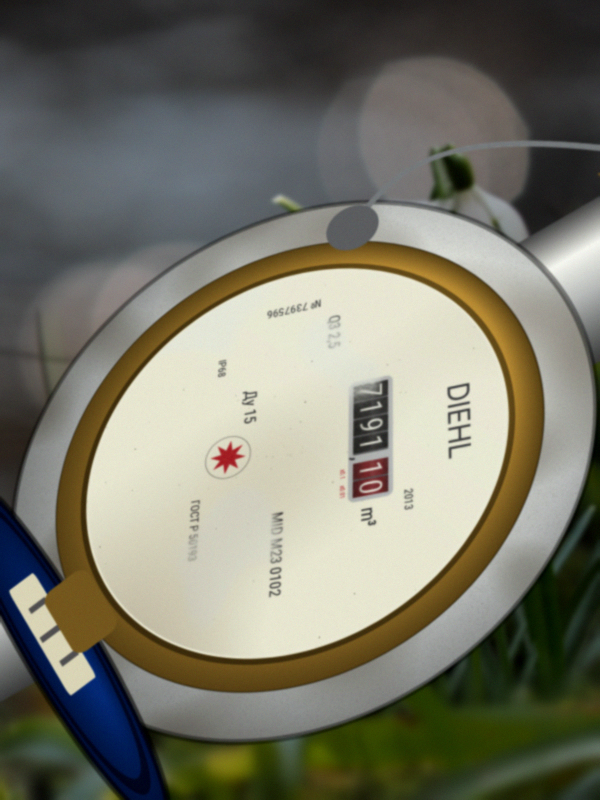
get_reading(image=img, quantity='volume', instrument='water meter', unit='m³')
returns 7191.10 m³
